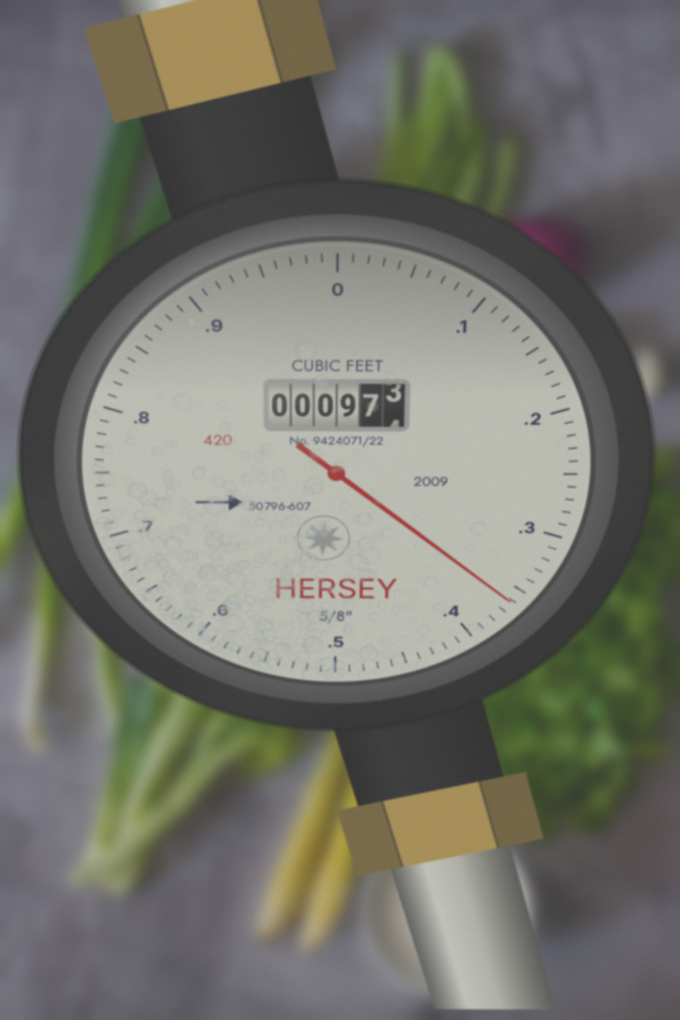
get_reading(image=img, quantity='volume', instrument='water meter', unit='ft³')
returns 973.36 ft³
